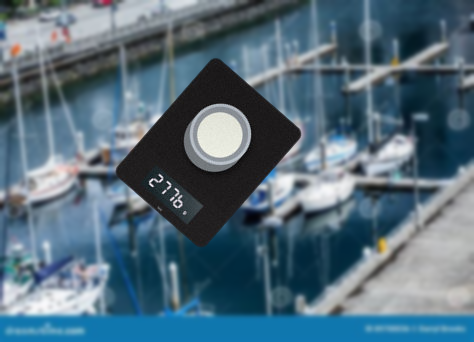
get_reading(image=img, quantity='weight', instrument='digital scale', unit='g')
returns 2776 g
